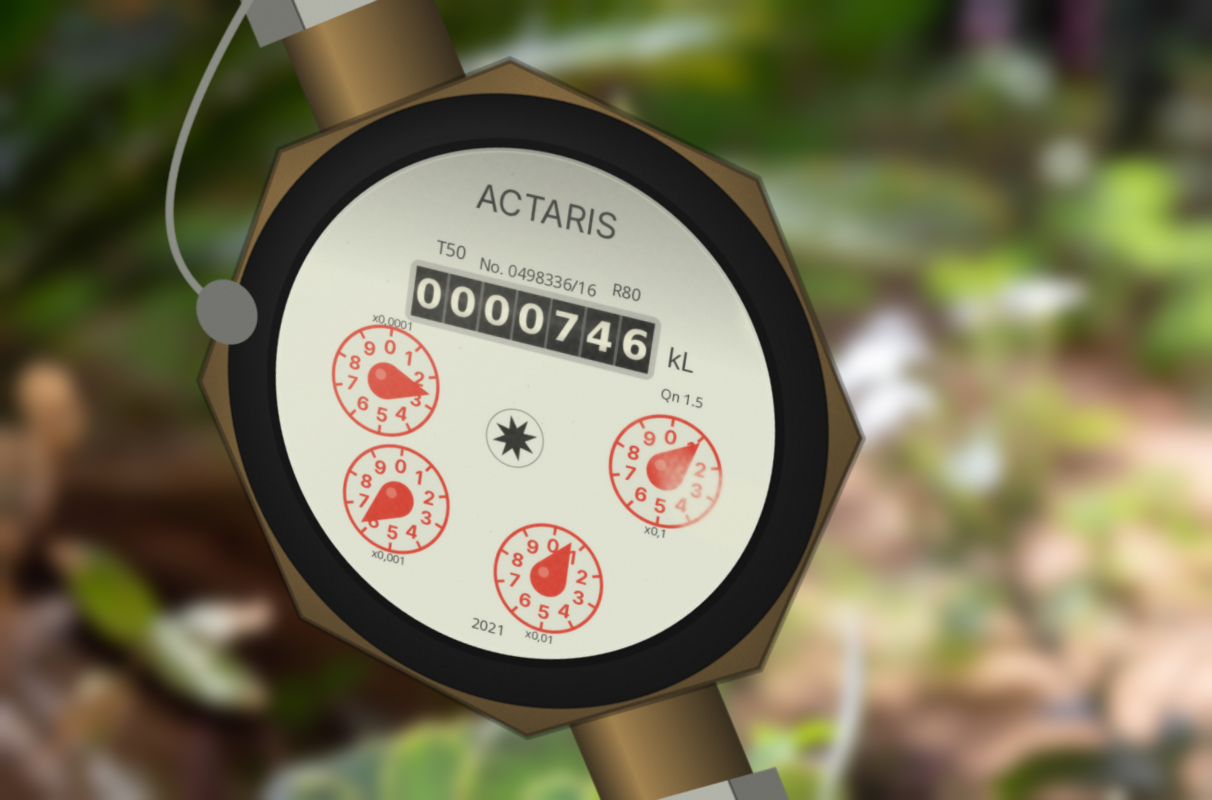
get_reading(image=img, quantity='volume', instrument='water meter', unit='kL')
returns 746.1062 kL
